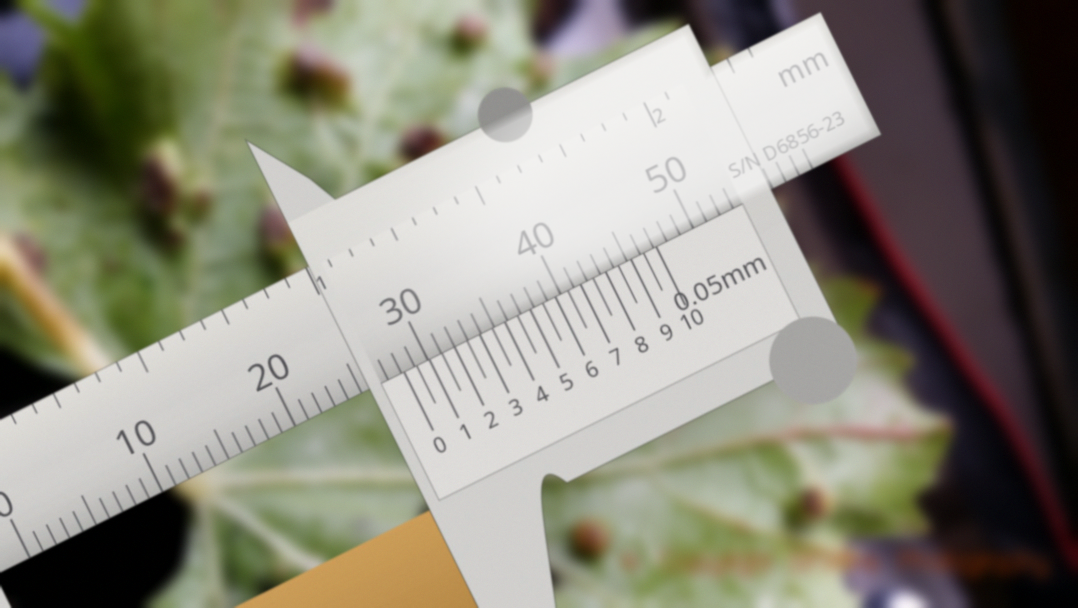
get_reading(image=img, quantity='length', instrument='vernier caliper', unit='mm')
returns 28.2 mm
